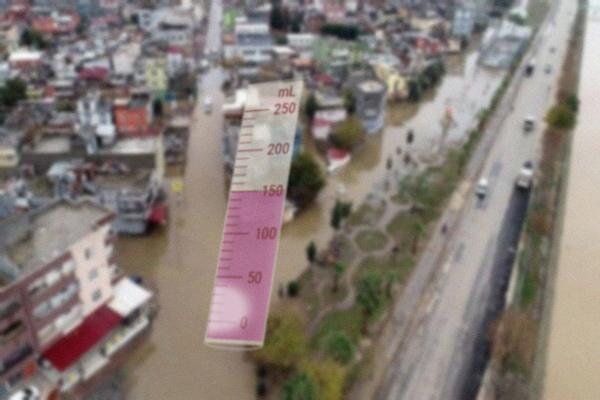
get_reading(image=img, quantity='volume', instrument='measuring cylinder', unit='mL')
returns 150 mL
